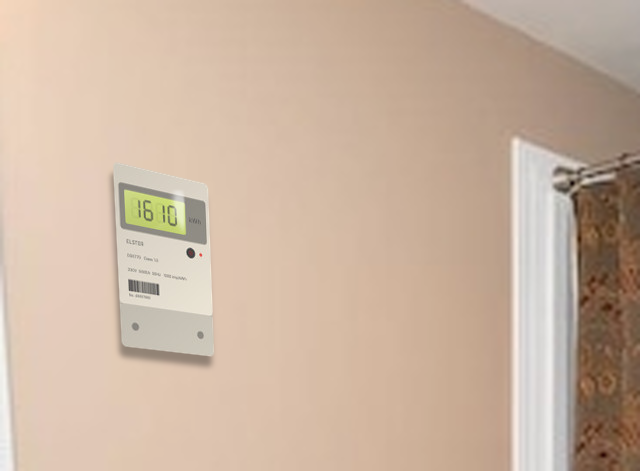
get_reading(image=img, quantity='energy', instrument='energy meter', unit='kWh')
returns 1610 kWh
